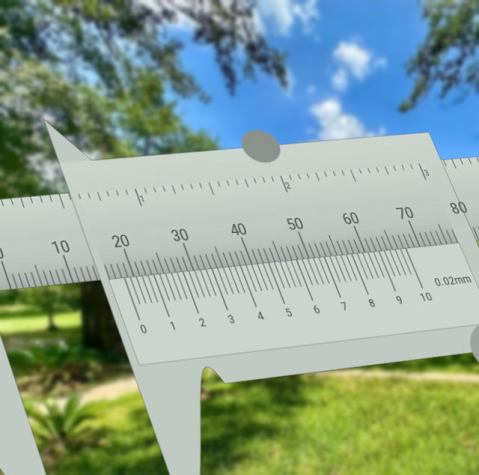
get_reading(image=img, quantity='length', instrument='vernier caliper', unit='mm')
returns 18.4 mm
